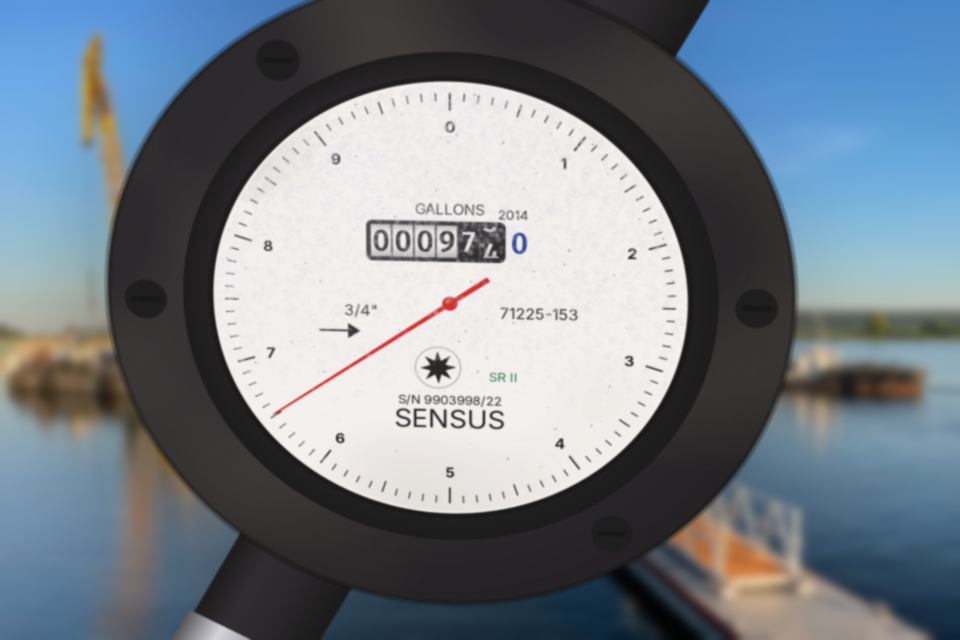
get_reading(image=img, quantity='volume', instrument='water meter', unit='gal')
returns 9736.5 gal
